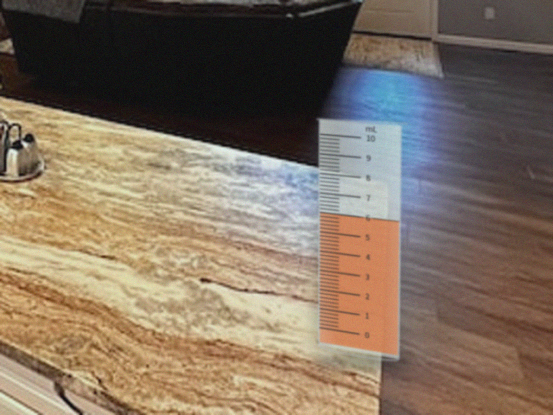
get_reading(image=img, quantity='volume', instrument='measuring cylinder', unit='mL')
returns 6 mL
